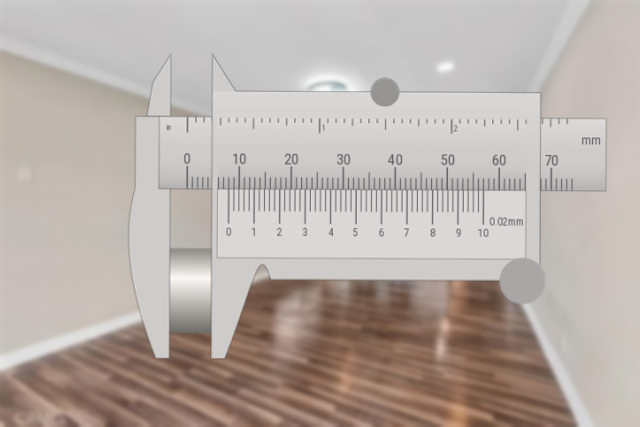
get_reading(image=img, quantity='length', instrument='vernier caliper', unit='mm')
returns 8.0 mm
